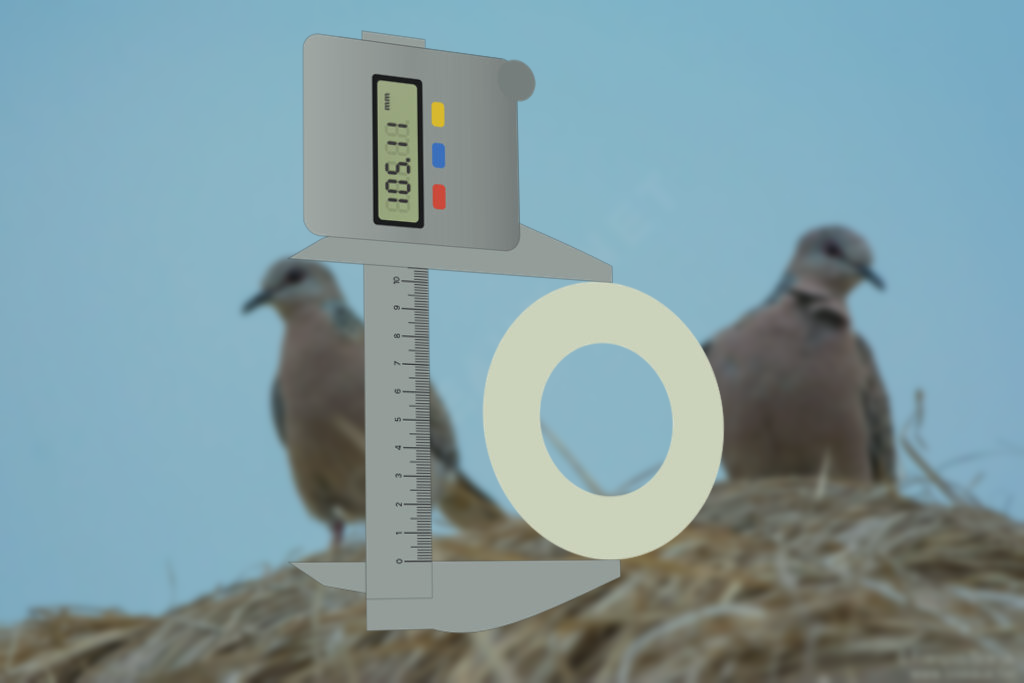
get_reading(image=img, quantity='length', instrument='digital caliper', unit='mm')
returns 105.11 mm
